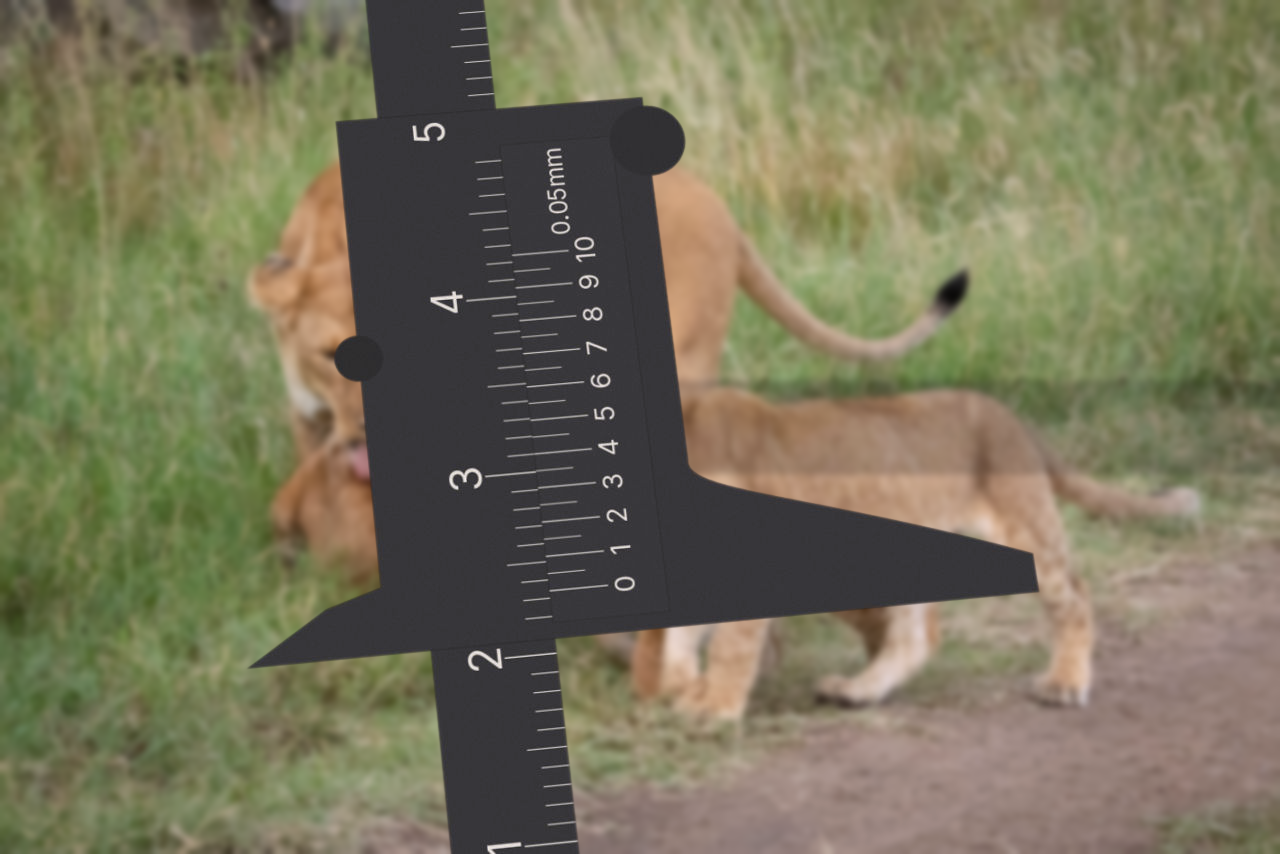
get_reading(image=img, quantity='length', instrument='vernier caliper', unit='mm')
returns 23.4 mm
